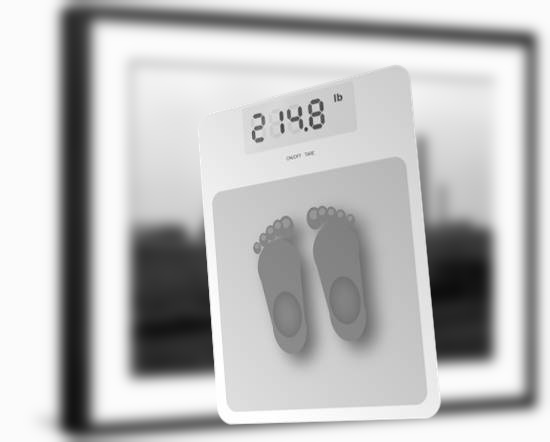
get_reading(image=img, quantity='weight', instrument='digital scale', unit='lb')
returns 214.8 lb
